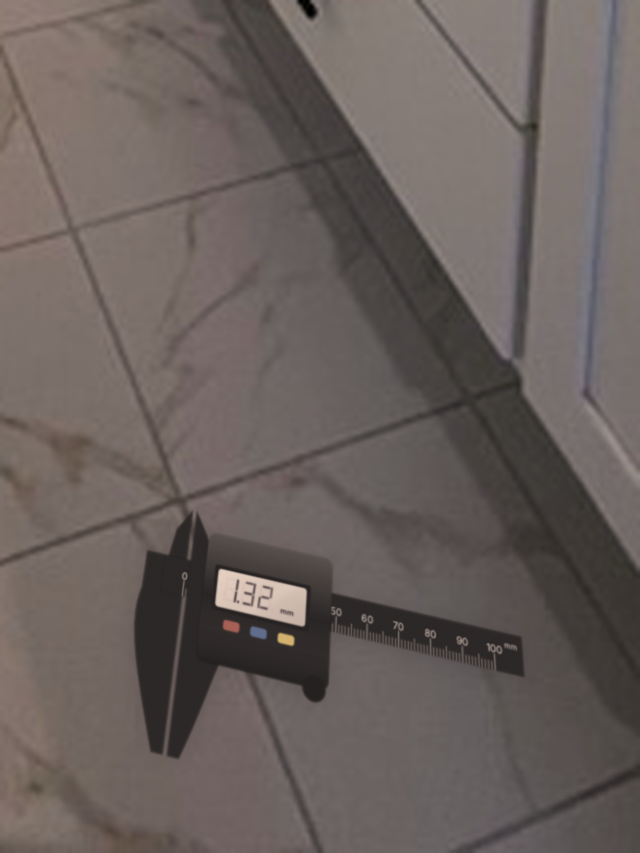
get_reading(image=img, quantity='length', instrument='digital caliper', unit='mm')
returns 1.32 mm
